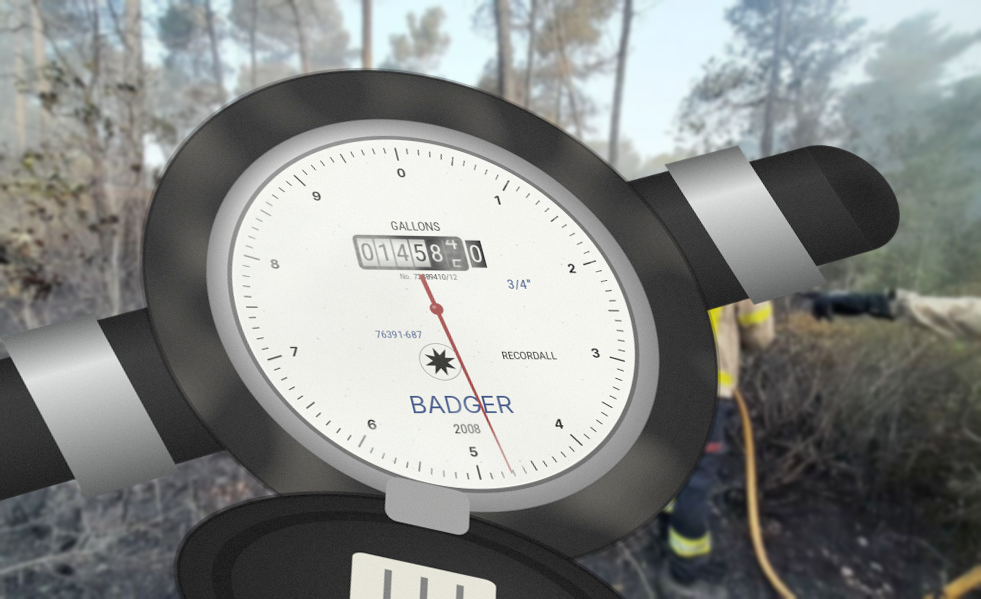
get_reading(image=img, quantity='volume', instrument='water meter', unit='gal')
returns 145844.7 gal
